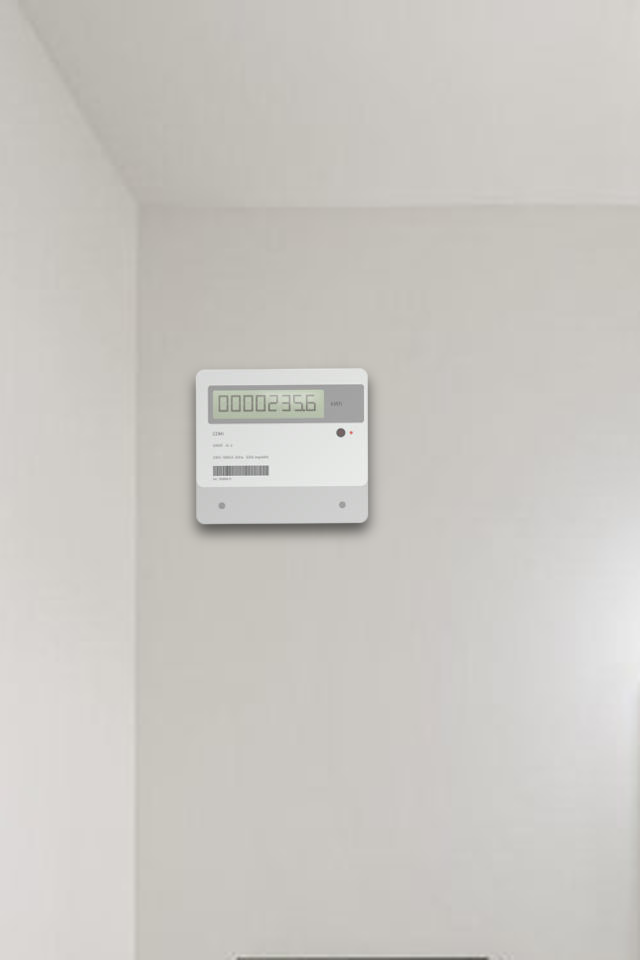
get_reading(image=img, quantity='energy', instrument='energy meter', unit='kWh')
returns 235.6 kWh
